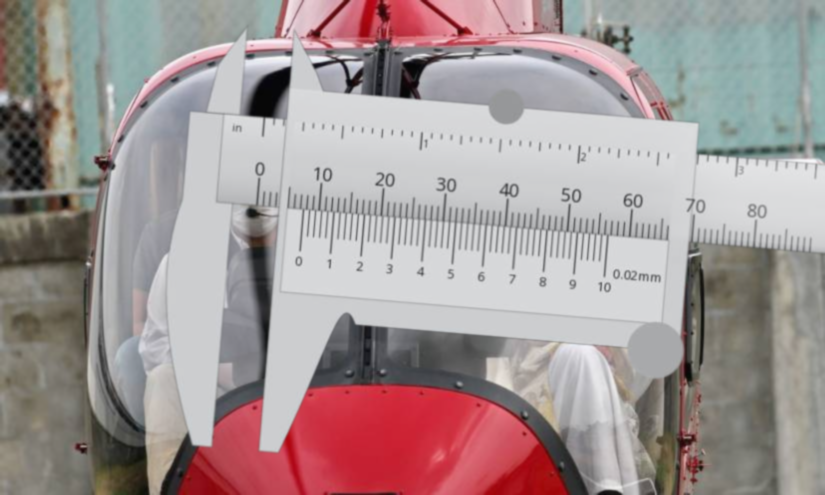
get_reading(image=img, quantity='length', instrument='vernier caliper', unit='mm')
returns 7.5 mm
